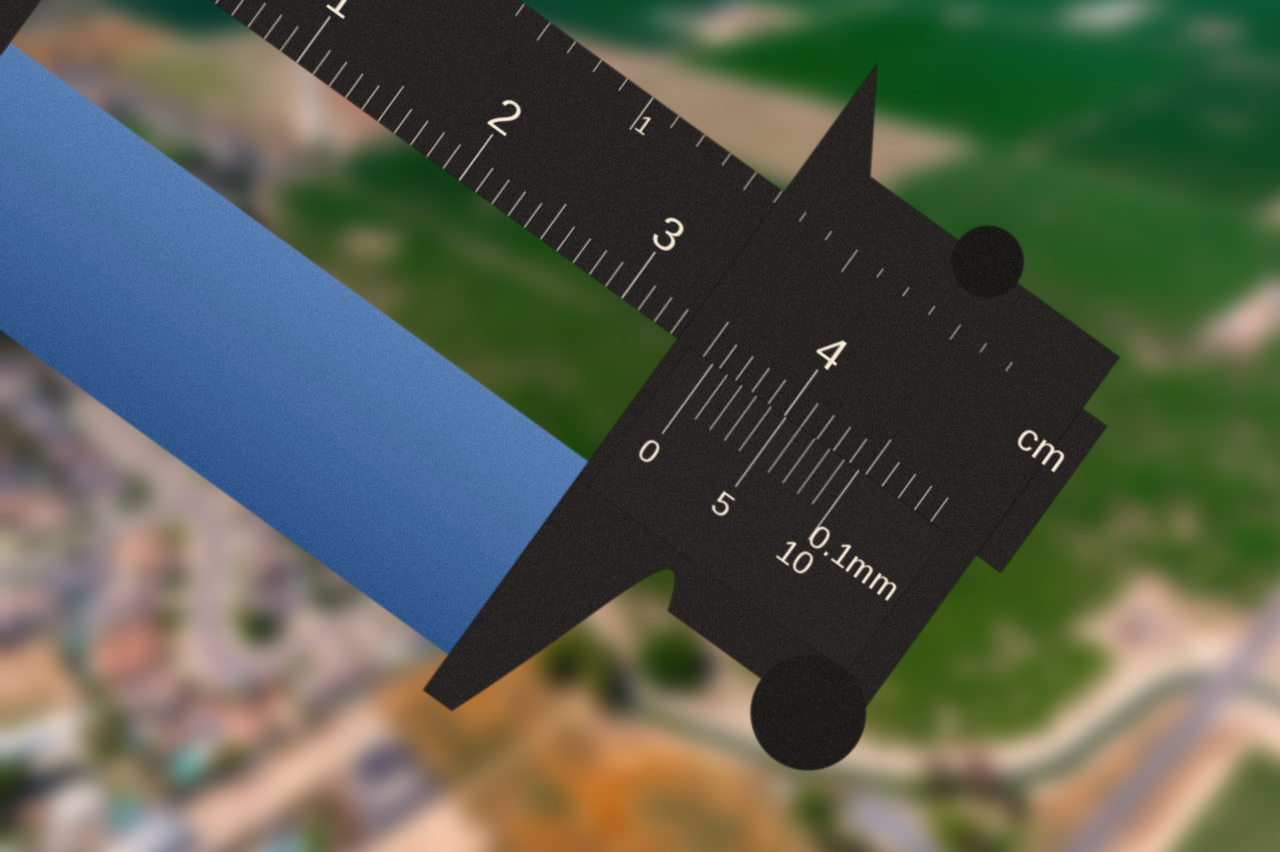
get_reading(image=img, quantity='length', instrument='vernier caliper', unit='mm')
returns 35.6 mm
